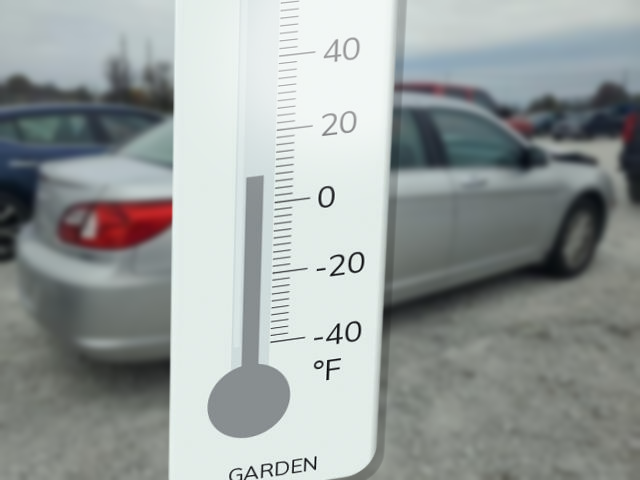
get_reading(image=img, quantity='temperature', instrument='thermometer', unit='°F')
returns 8 °F
